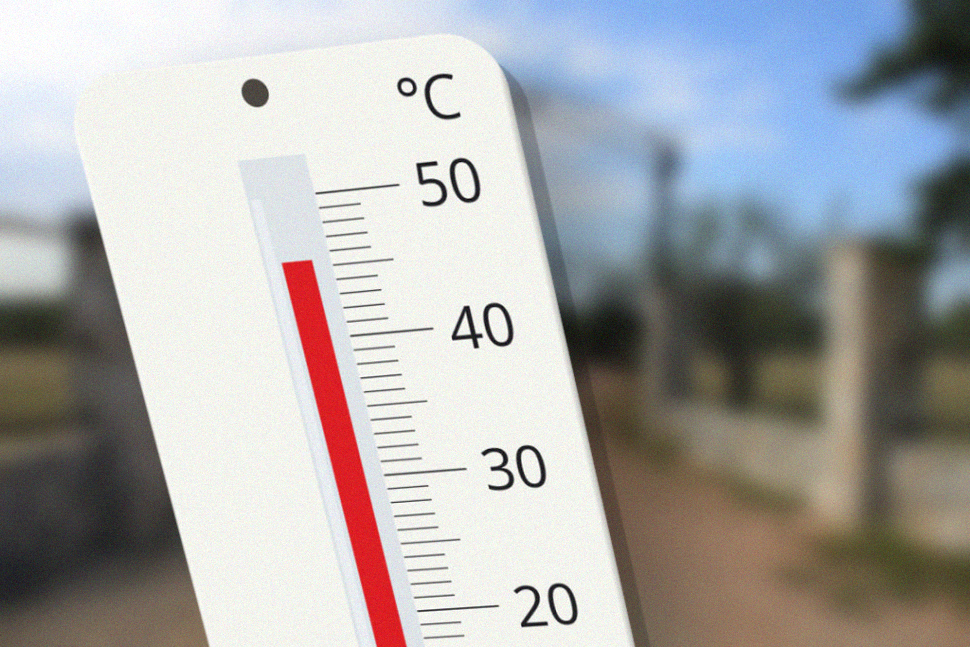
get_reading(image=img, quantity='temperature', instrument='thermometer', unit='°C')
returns 45.5 °C
